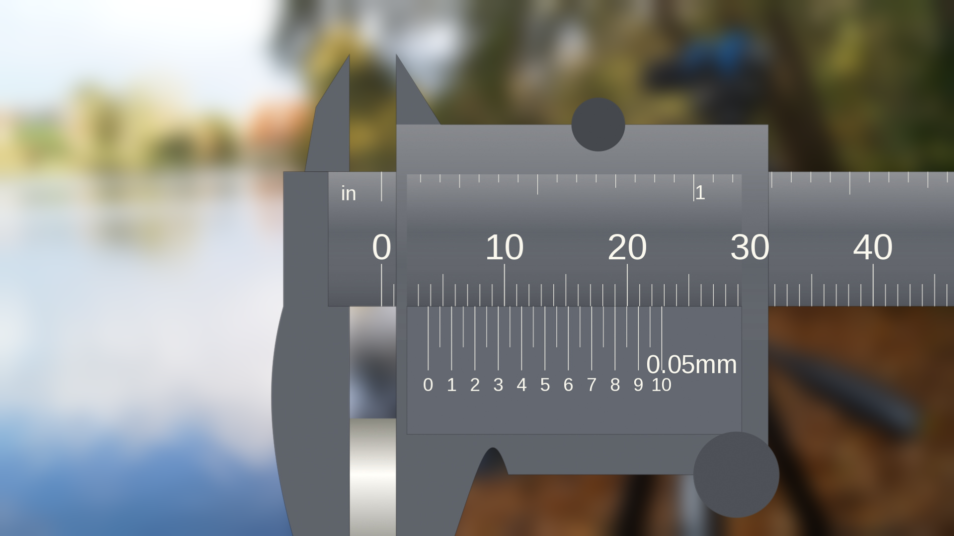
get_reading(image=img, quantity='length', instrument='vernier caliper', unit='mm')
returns 3.8 mm
